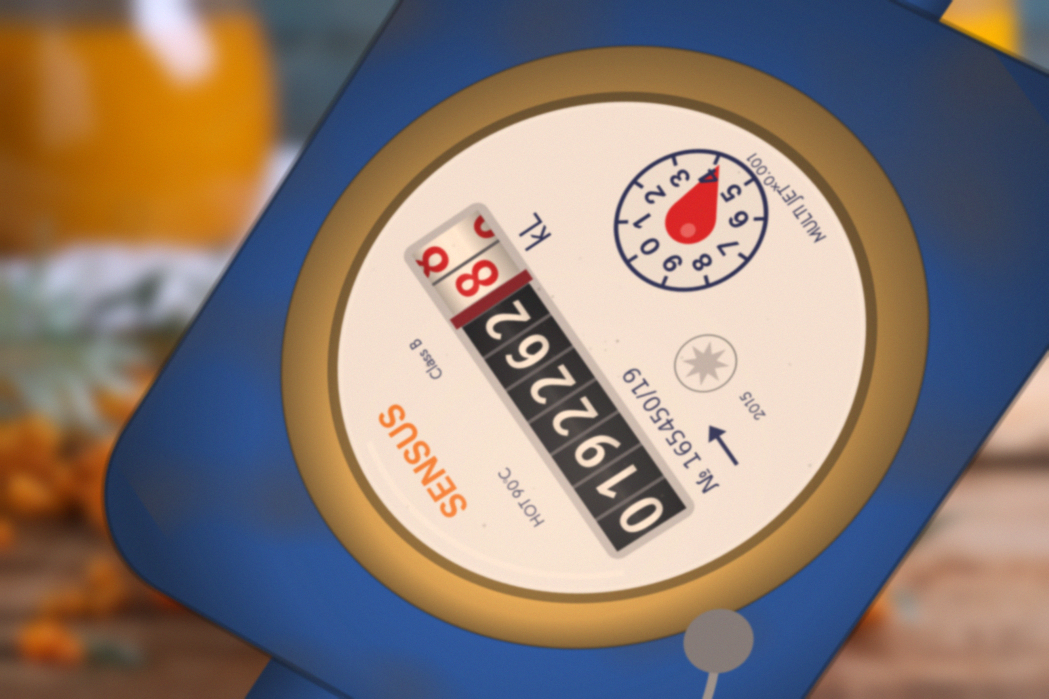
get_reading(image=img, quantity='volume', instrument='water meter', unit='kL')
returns 192262.884 kL
